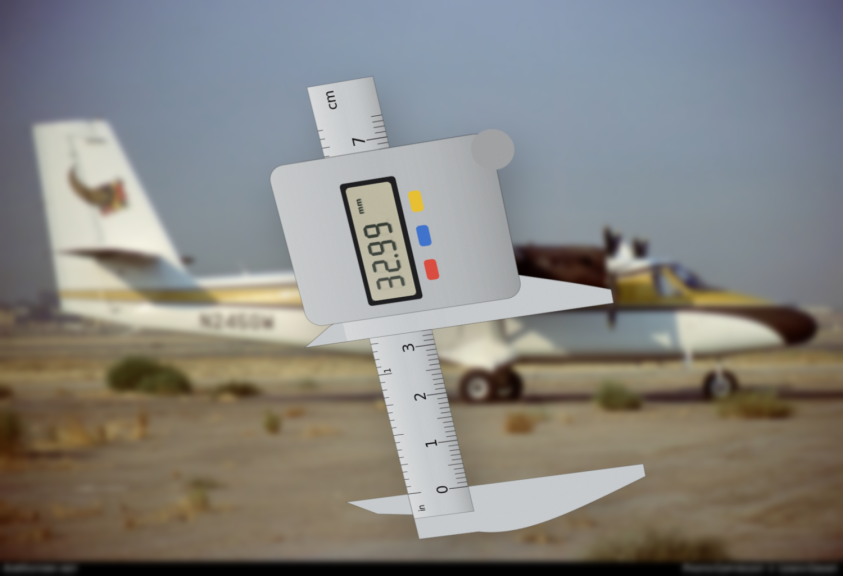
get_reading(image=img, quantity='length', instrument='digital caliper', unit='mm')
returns 32.99 mm
